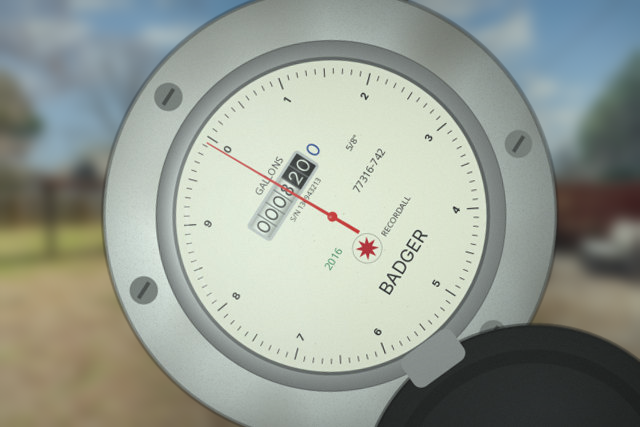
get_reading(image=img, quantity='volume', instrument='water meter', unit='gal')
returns 8199.9 gal
